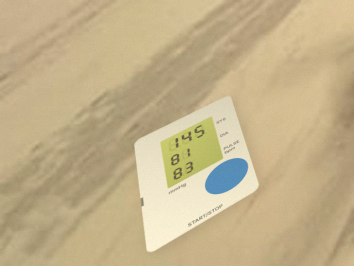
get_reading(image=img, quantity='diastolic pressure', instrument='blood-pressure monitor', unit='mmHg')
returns 81 mmHg
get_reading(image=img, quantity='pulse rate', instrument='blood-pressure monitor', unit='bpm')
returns 83 bpm
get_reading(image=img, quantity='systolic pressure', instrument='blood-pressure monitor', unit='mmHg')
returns 145 mmHg
